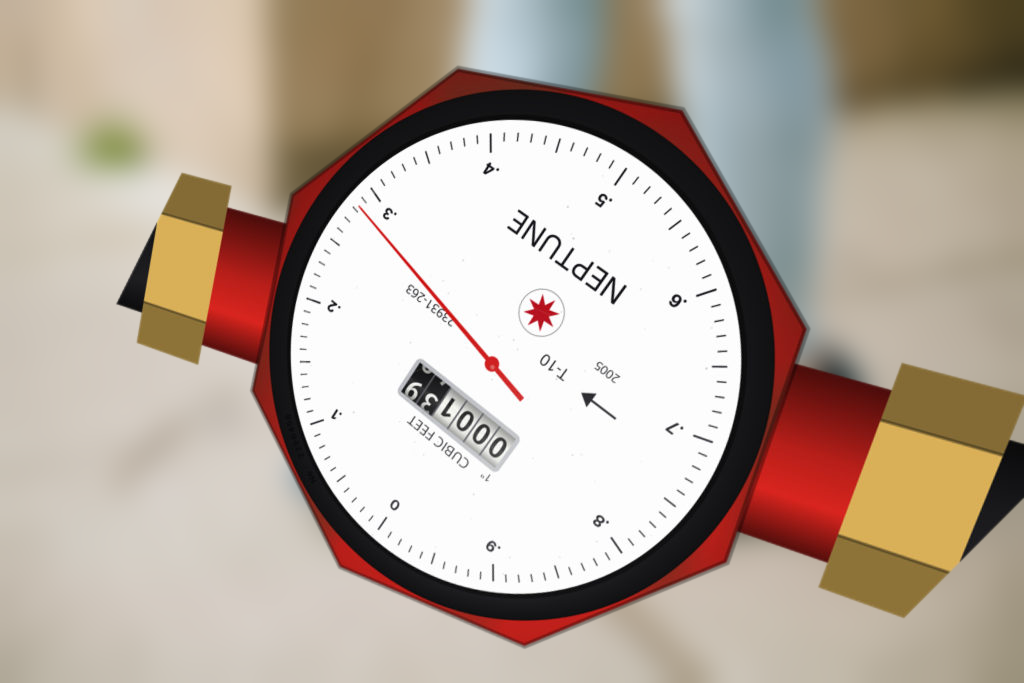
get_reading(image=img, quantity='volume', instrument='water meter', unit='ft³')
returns 139.28 ft³
